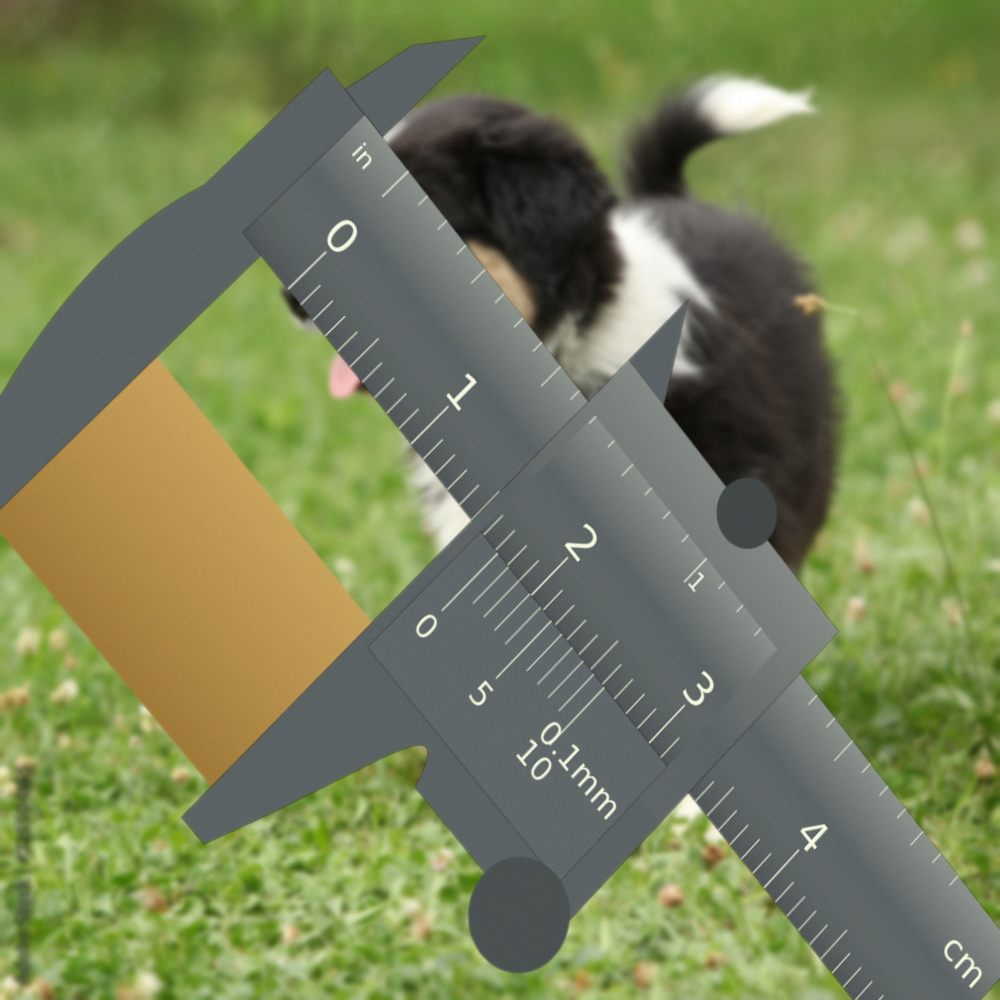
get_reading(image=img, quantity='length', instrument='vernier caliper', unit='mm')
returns 17.2 mm
